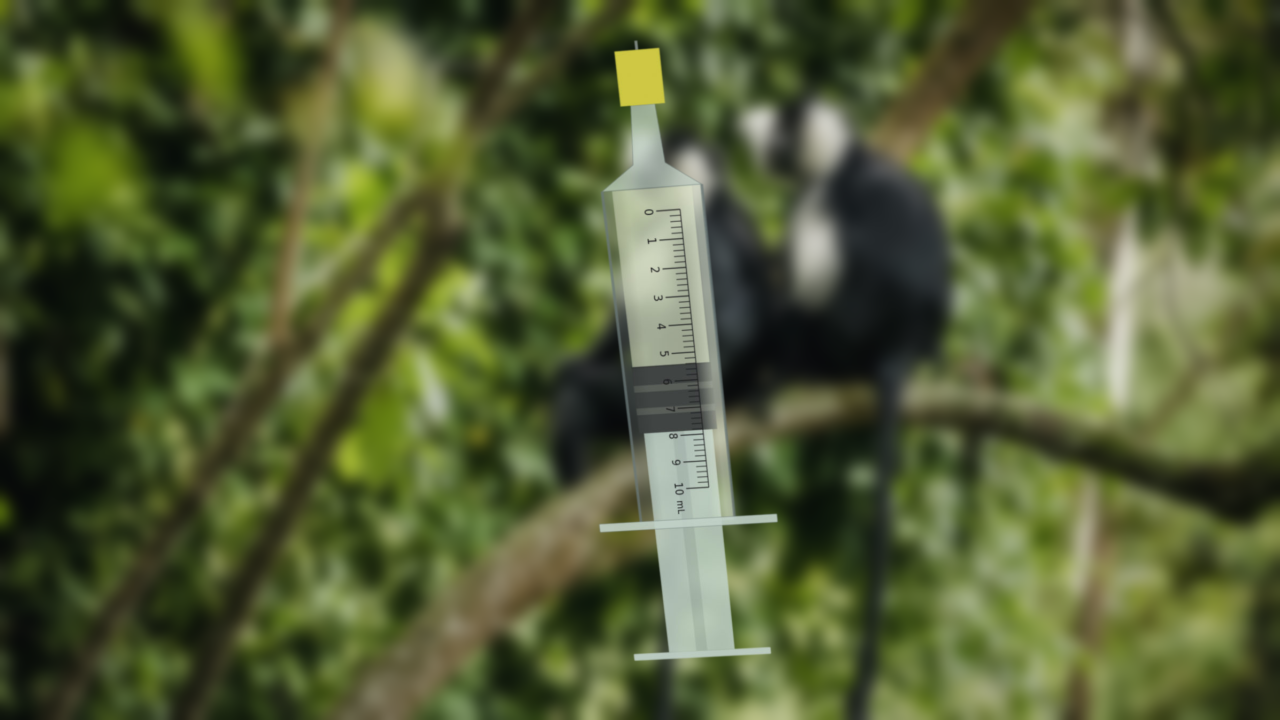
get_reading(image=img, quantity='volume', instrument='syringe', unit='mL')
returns 5.4 mL
